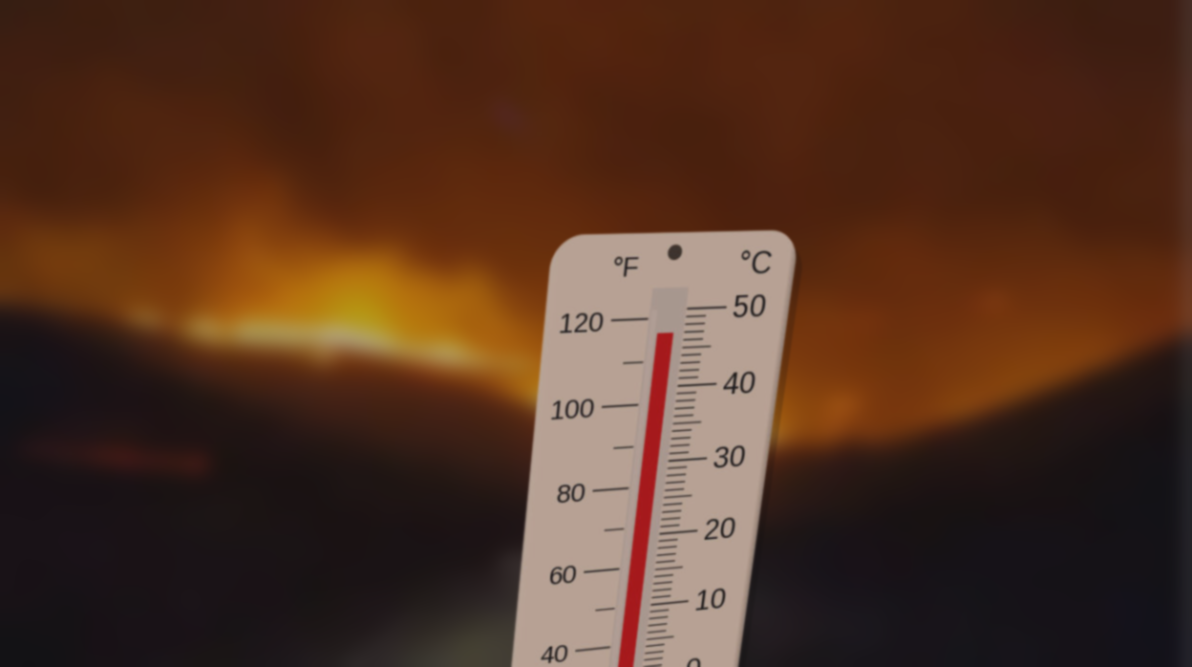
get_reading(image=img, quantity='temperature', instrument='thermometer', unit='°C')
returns 47 °C
